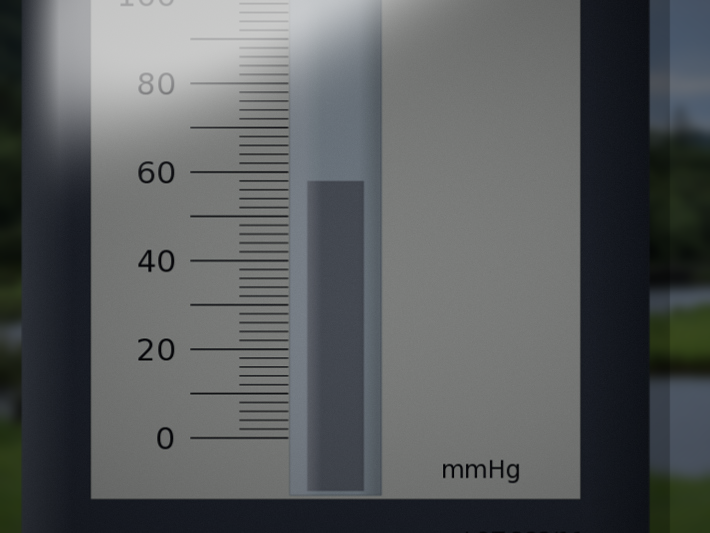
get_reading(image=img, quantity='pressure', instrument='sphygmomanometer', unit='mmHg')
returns 58 mmHg
